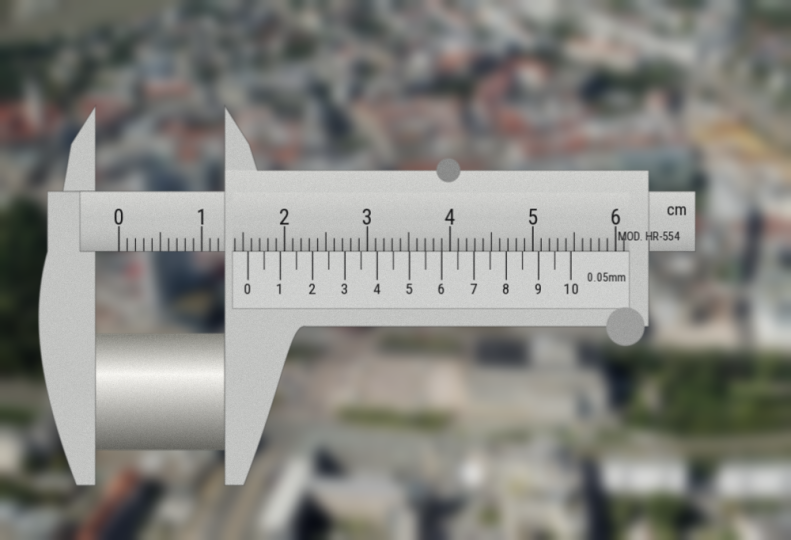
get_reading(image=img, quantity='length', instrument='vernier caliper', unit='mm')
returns 15.6 mm
